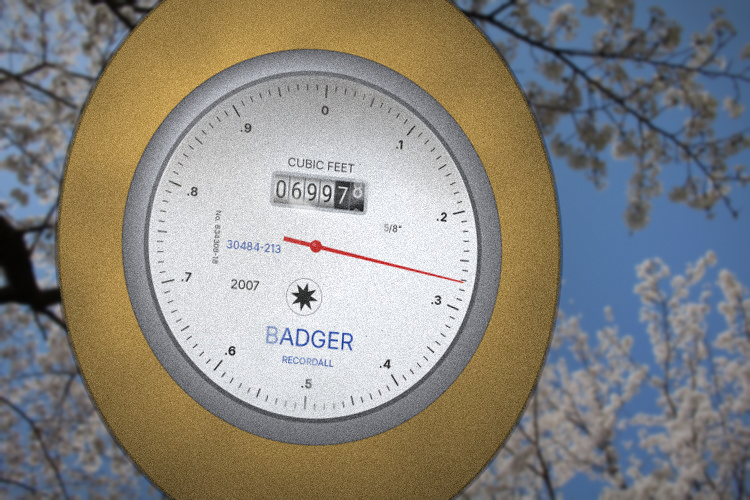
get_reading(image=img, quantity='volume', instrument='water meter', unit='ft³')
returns 69978.27 ft³
